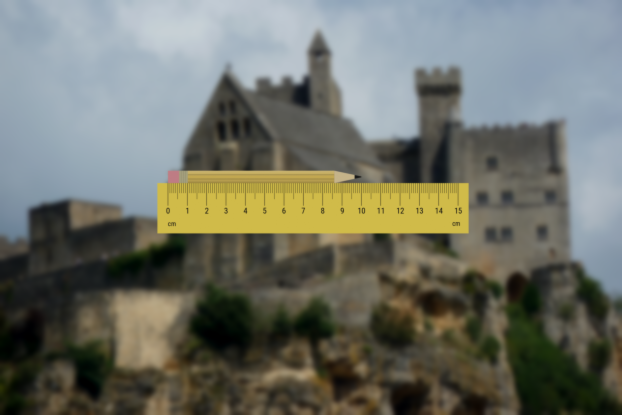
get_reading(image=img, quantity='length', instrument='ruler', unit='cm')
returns 10 cm
